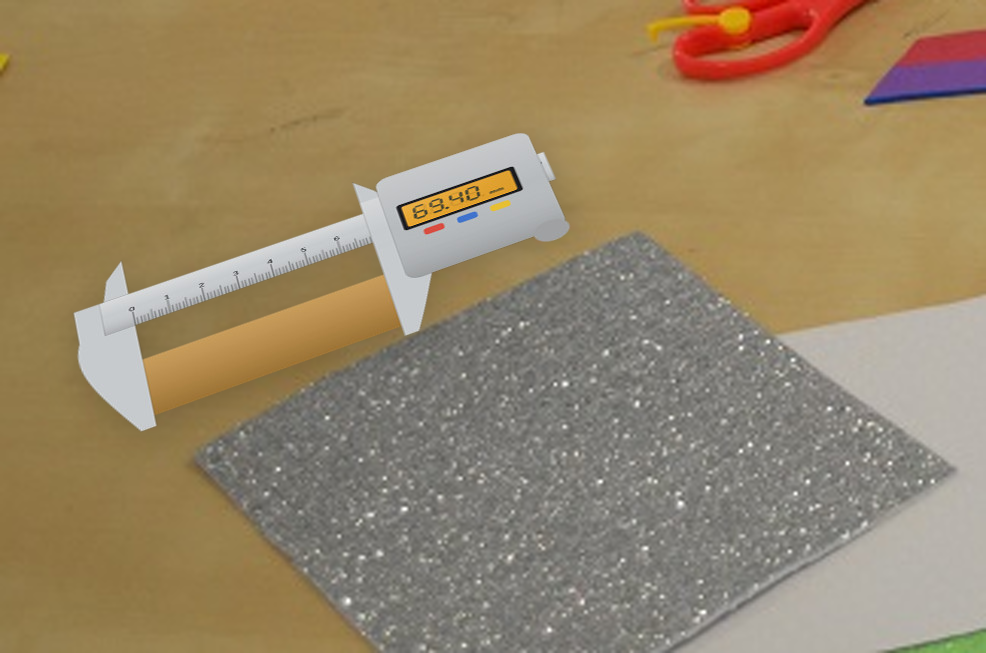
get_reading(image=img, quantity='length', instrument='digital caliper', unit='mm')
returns 69.40 mm
